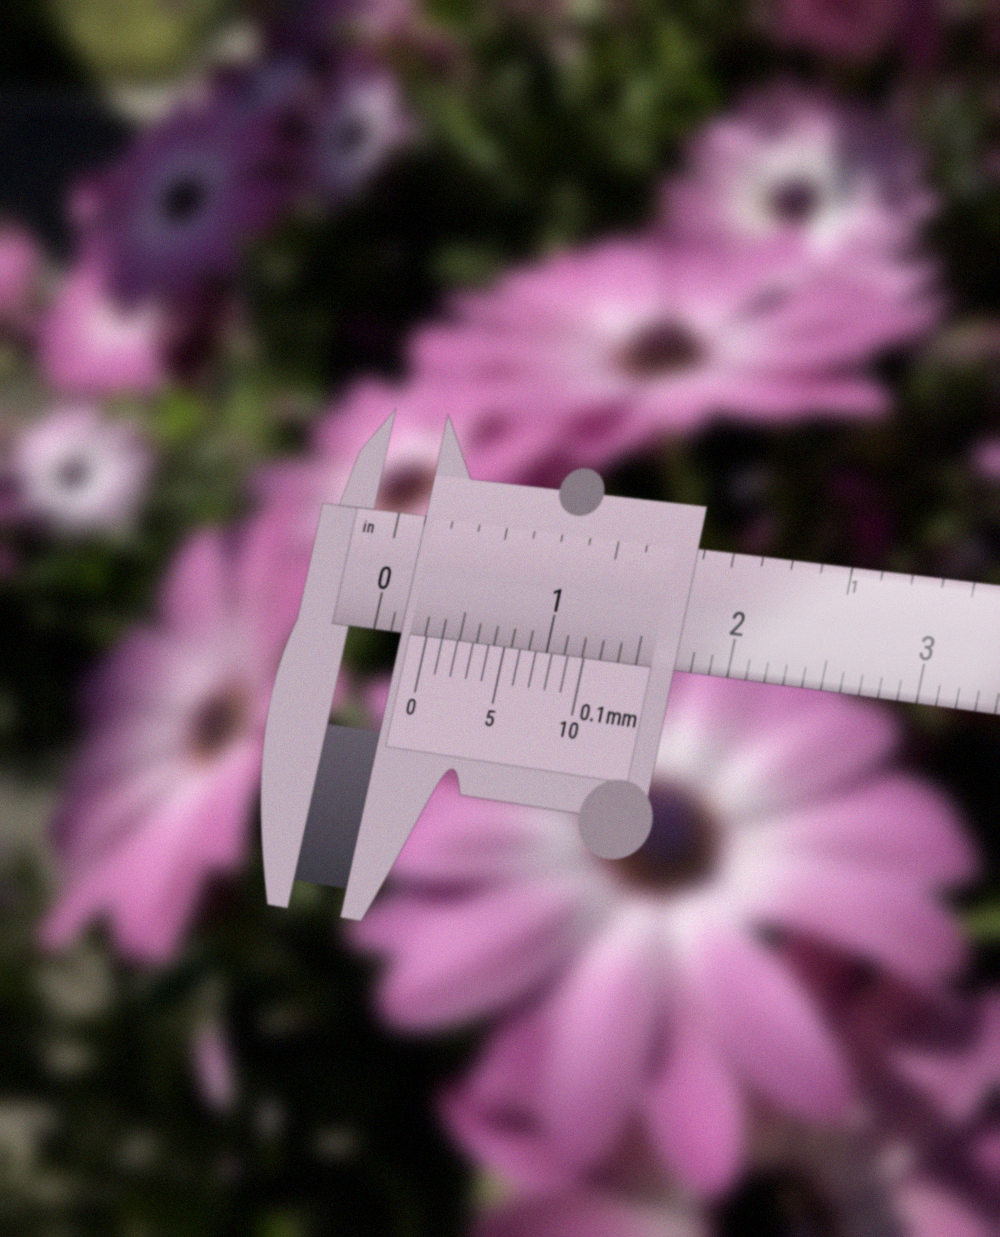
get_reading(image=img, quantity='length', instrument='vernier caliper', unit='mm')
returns 3.1 mm
